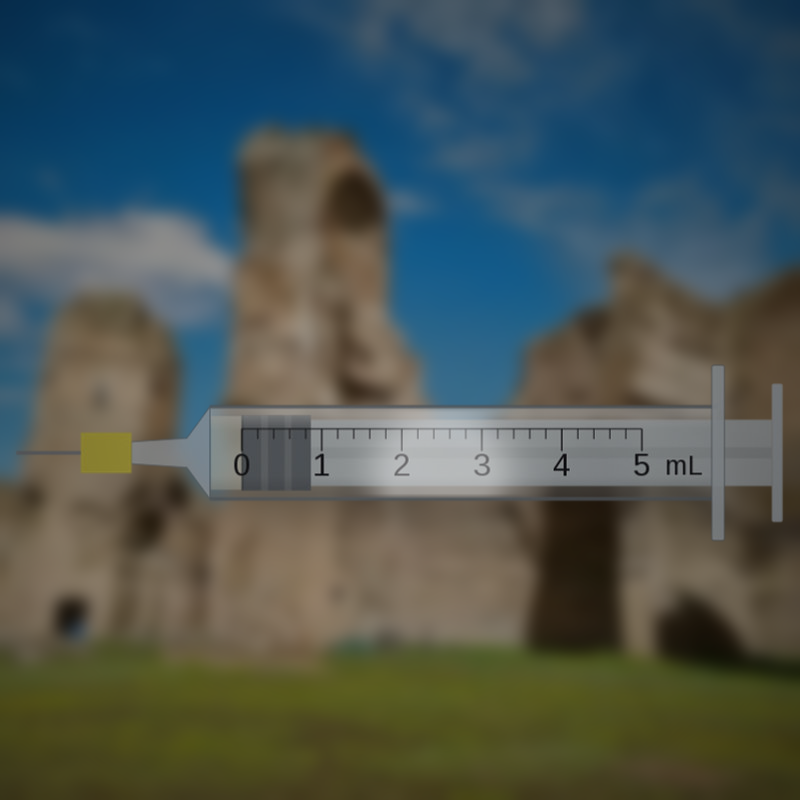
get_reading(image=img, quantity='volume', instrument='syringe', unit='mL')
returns 0 mL
